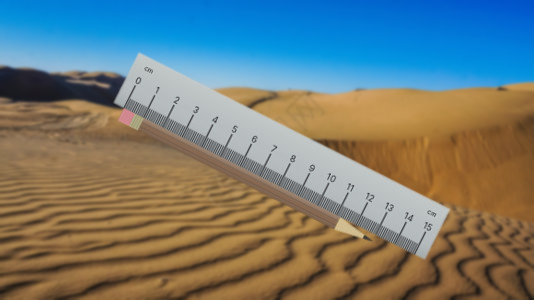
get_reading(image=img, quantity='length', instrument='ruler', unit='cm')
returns 13 cm
